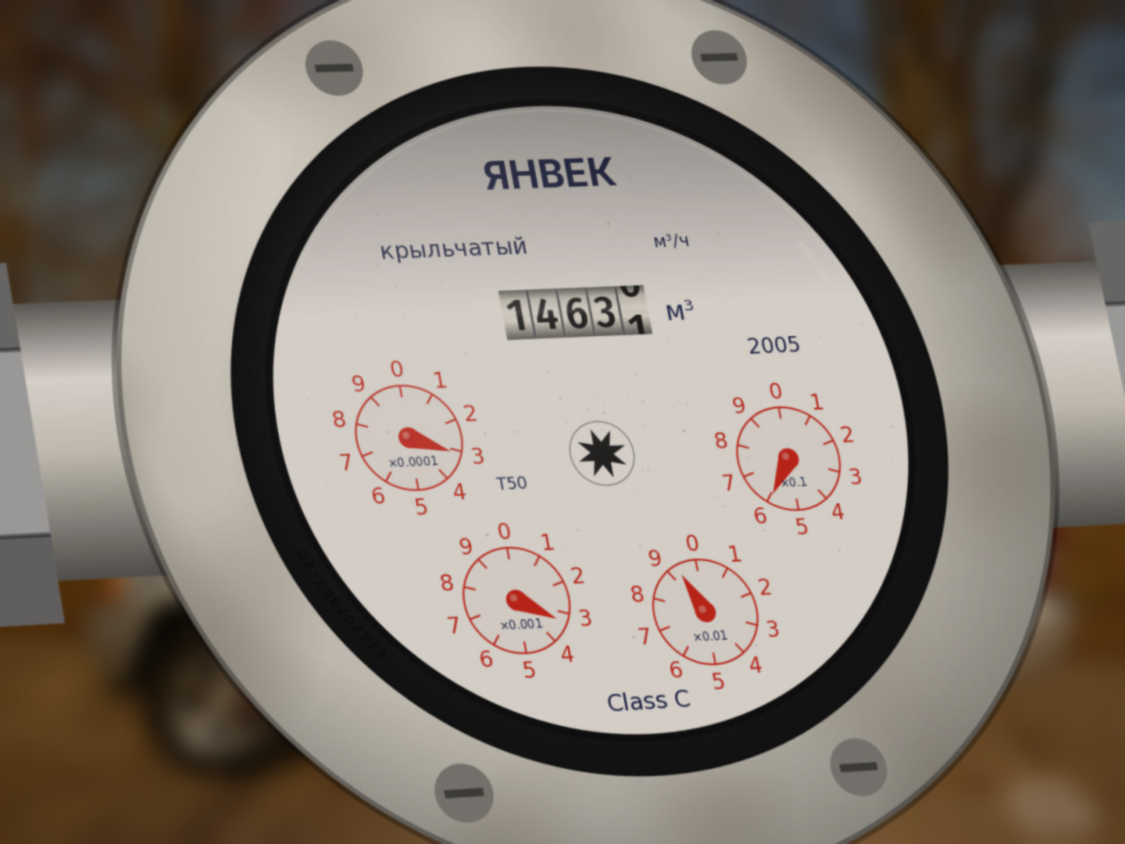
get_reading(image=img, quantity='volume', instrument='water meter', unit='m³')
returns 14630.5933 m³
